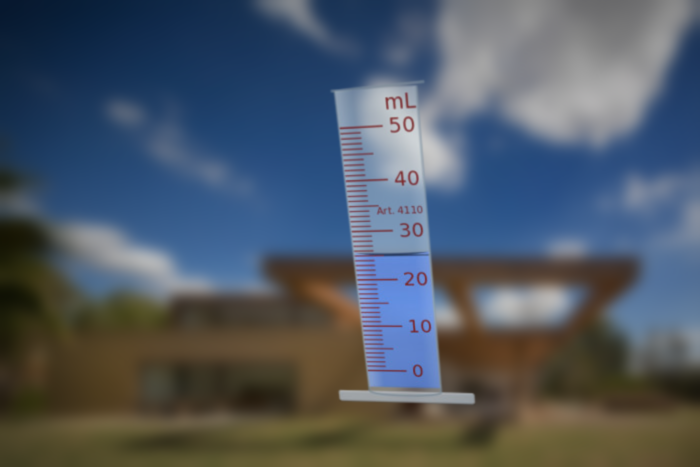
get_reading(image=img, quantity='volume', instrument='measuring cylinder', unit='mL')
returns 25 mL
